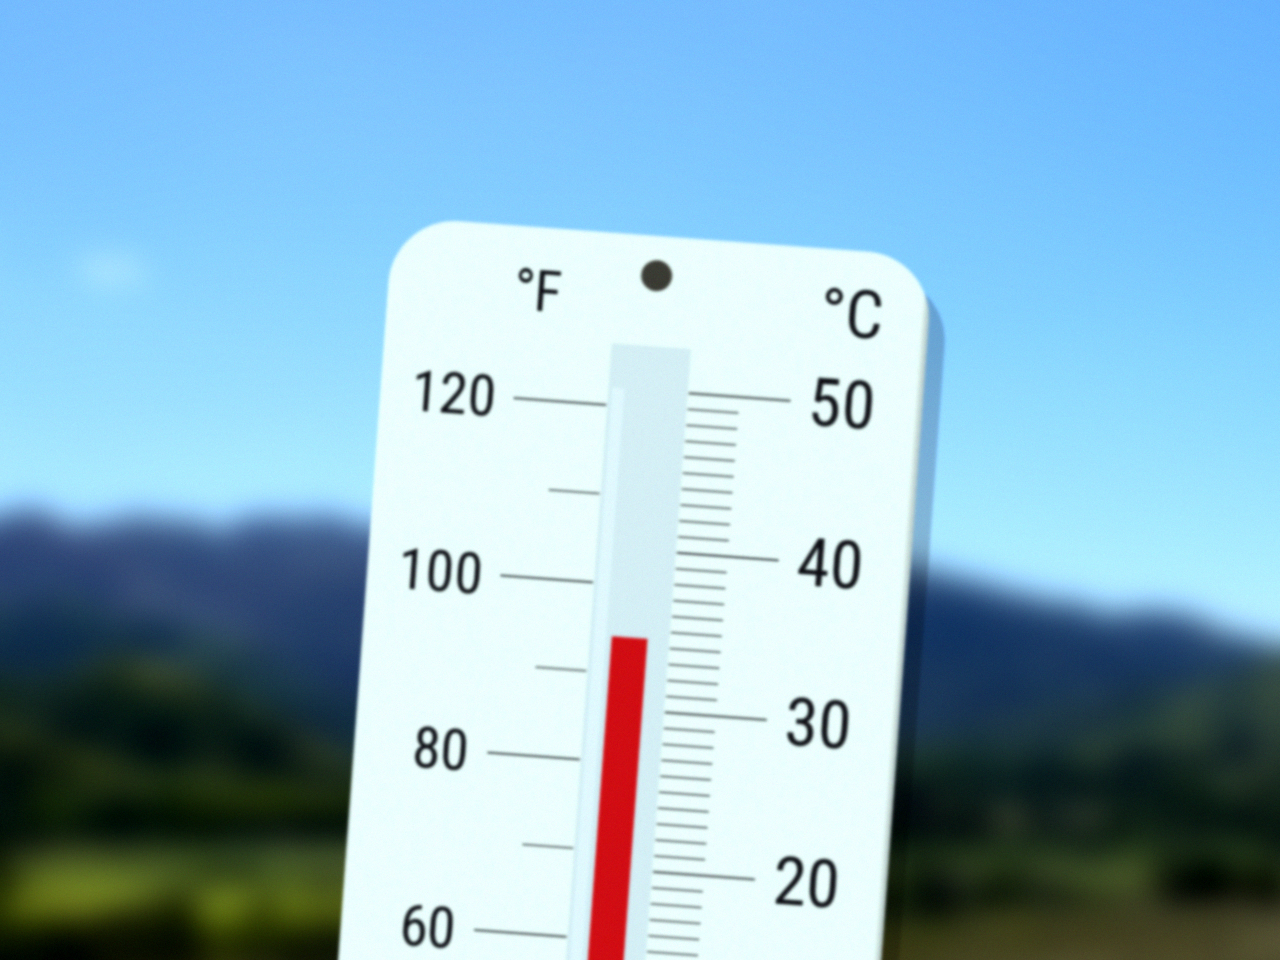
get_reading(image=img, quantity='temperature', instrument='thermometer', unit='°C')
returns 34.5 °C
